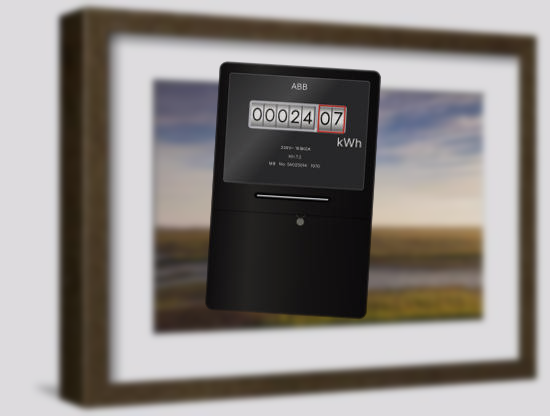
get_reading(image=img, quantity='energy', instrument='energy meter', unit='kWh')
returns 24.07 kWh
